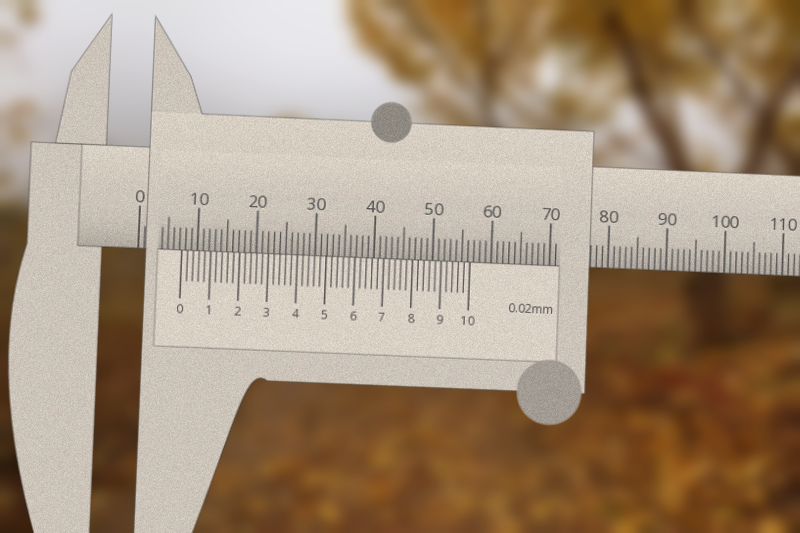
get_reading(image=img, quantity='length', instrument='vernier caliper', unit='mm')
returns 7.4 mm
